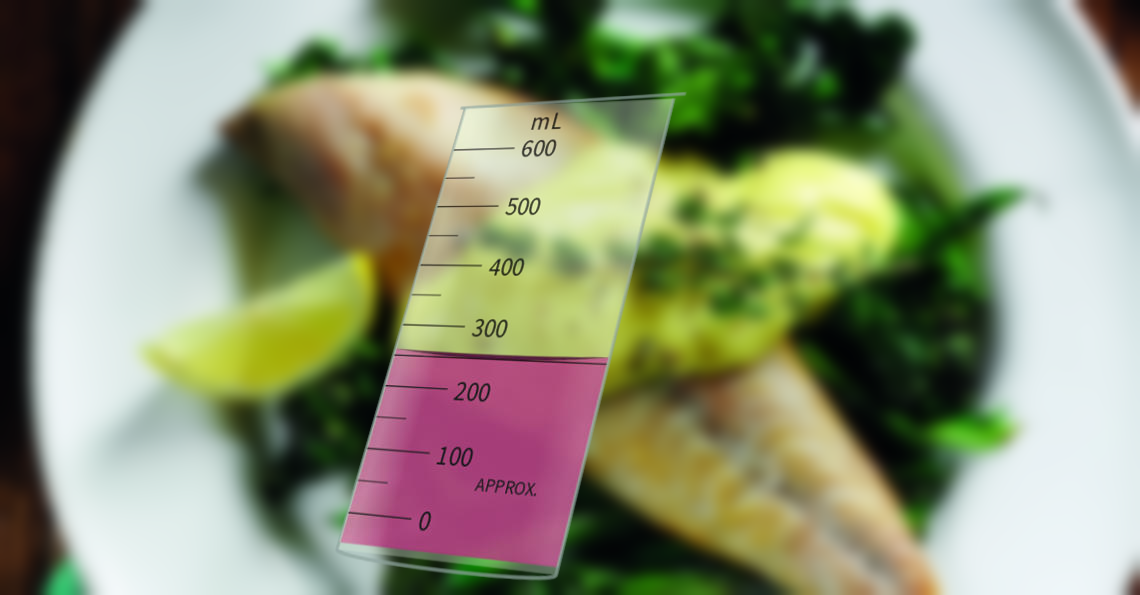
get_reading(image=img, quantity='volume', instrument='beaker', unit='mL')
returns 250 mL
